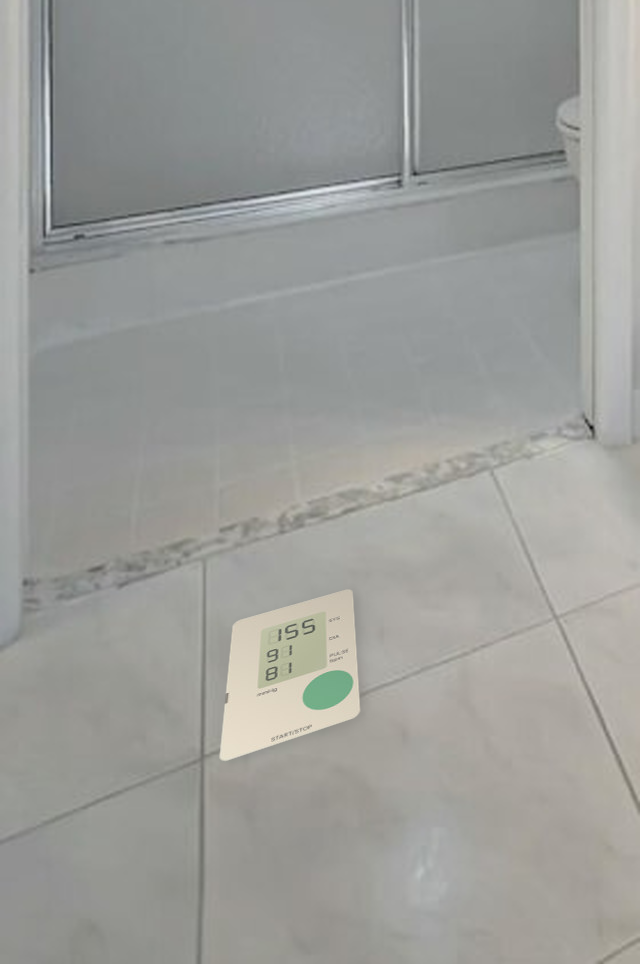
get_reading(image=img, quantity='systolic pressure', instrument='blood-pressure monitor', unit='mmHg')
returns 155 mmHg
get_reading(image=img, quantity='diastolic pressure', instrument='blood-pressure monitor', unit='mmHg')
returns 91 mmHg
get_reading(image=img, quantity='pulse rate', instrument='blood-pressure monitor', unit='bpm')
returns 81 bpm
